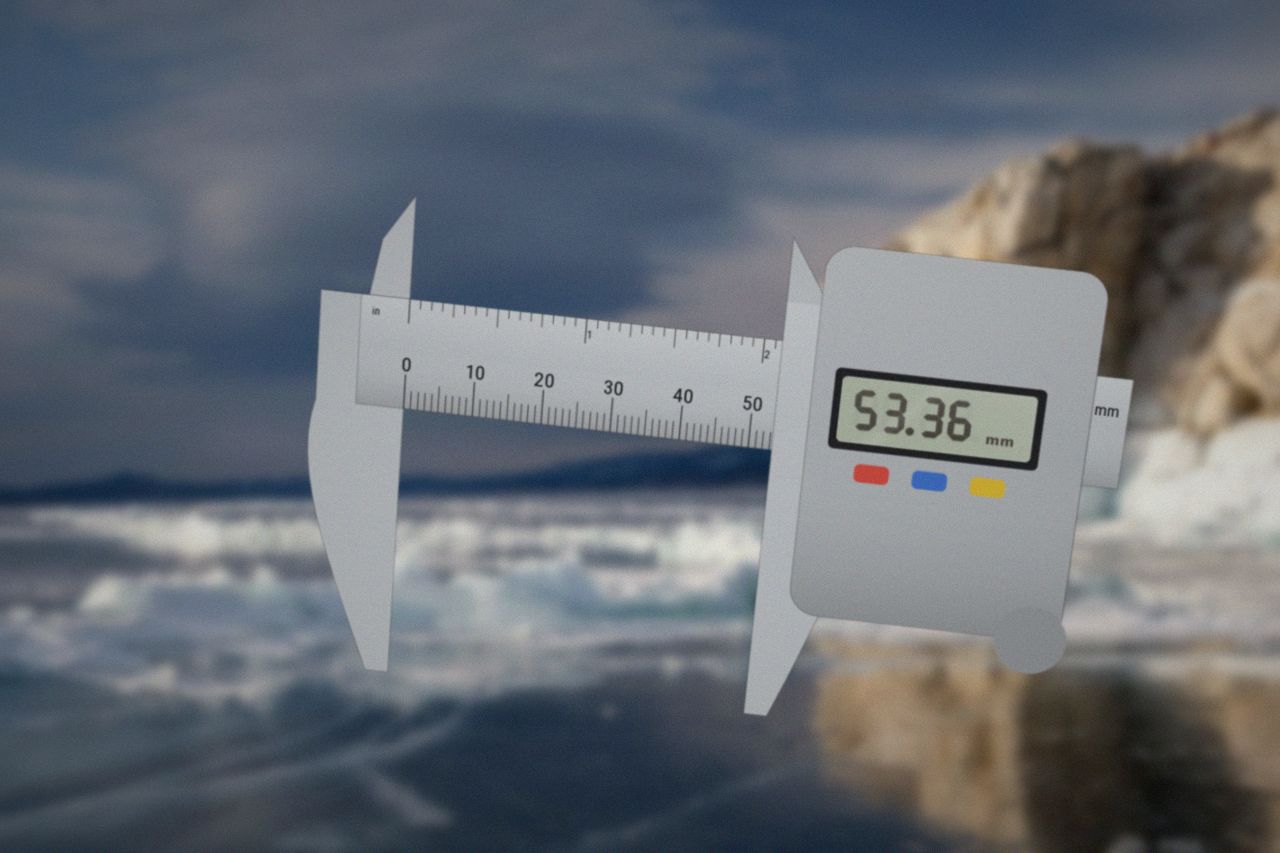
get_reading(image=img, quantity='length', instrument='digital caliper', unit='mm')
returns 53.36 mm
